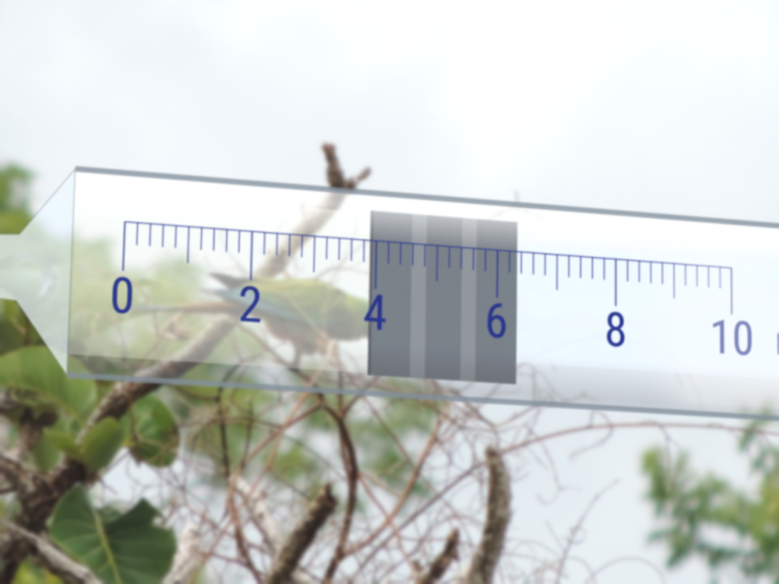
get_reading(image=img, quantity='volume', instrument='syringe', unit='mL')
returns 3.9 mL
